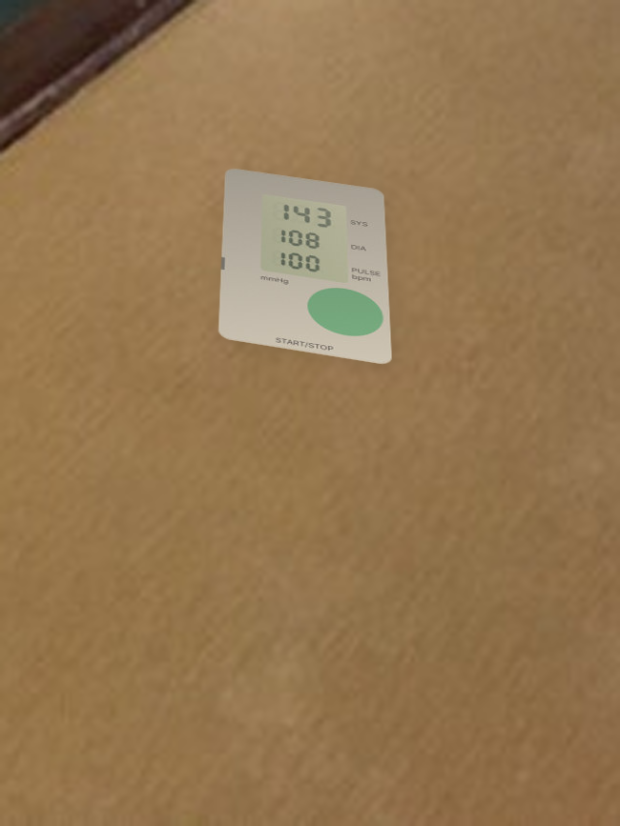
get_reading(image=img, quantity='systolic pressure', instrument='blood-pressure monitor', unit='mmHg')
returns 143 mmHg
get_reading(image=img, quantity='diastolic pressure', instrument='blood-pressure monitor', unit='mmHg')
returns 108 mmHg
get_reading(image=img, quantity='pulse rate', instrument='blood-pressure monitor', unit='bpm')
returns 100 bpm
